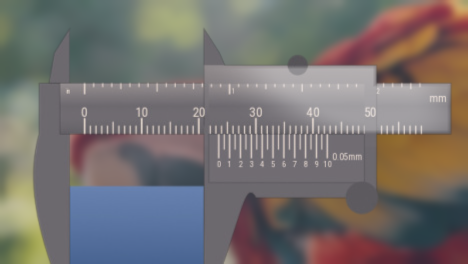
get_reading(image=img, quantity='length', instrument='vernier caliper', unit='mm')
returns 23.5 mm
